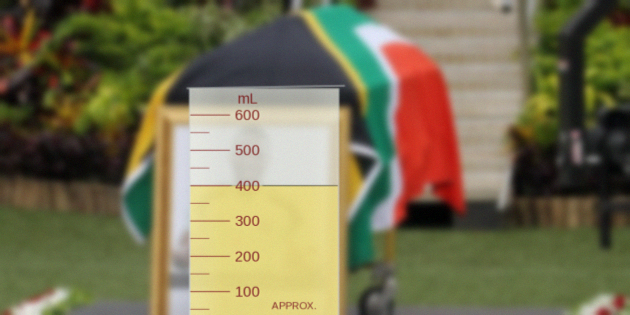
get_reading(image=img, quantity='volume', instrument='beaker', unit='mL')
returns 400 mL
